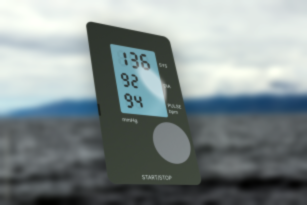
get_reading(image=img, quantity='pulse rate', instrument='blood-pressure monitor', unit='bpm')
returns 94 bpm
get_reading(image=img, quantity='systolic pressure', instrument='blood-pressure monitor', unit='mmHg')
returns 136 mmHg
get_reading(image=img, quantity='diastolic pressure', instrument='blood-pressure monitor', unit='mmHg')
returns 92 mmHg
